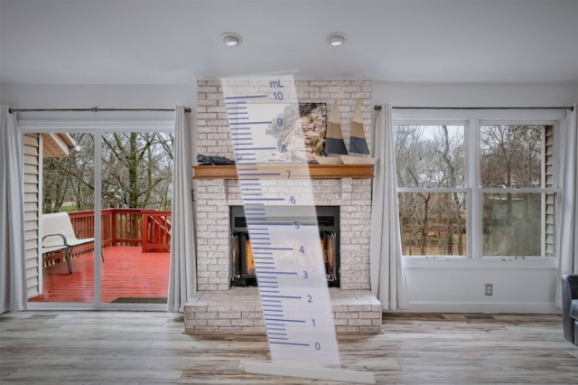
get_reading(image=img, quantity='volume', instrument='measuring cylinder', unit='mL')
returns 5 mL
